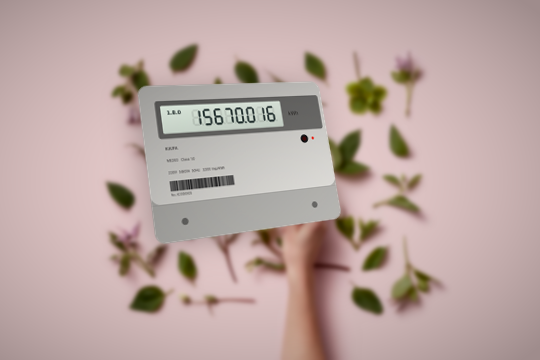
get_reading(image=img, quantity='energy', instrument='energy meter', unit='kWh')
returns 15670.016 kWh
